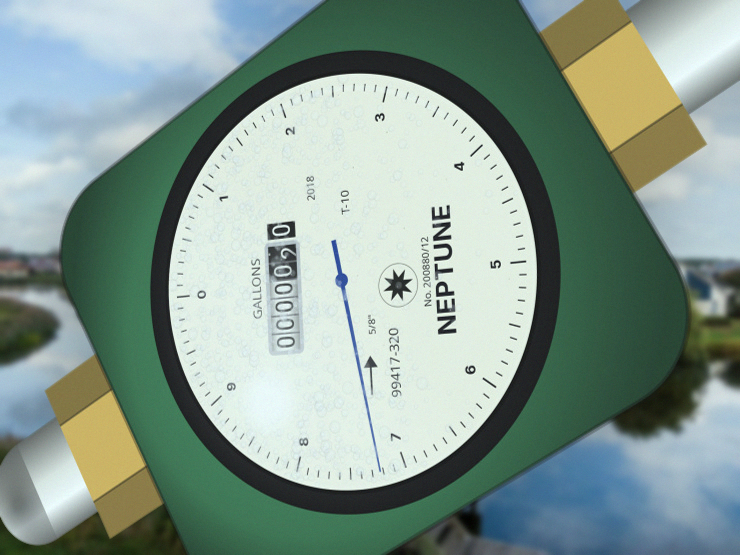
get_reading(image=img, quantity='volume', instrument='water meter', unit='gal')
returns 17.2 gal
